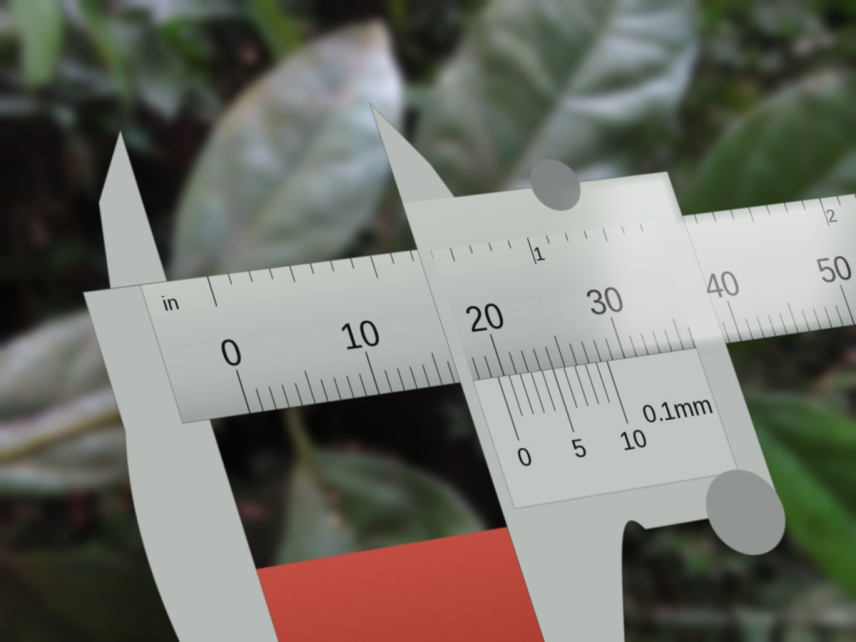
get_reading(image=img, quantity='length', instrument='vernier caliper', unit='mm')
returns 19.5 mm
